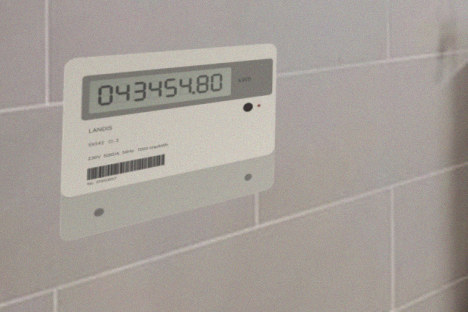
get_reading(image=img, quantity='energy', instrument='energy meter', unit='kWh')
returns 43454.80 kWh
